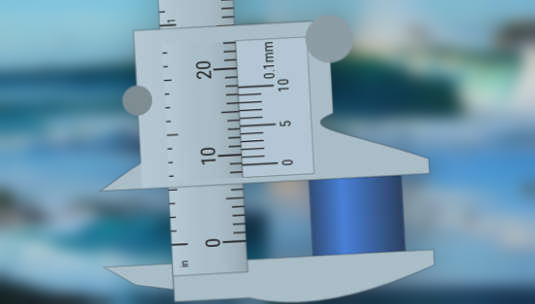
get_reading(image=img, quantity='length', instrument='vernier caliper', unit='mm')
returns 8.8 mm
